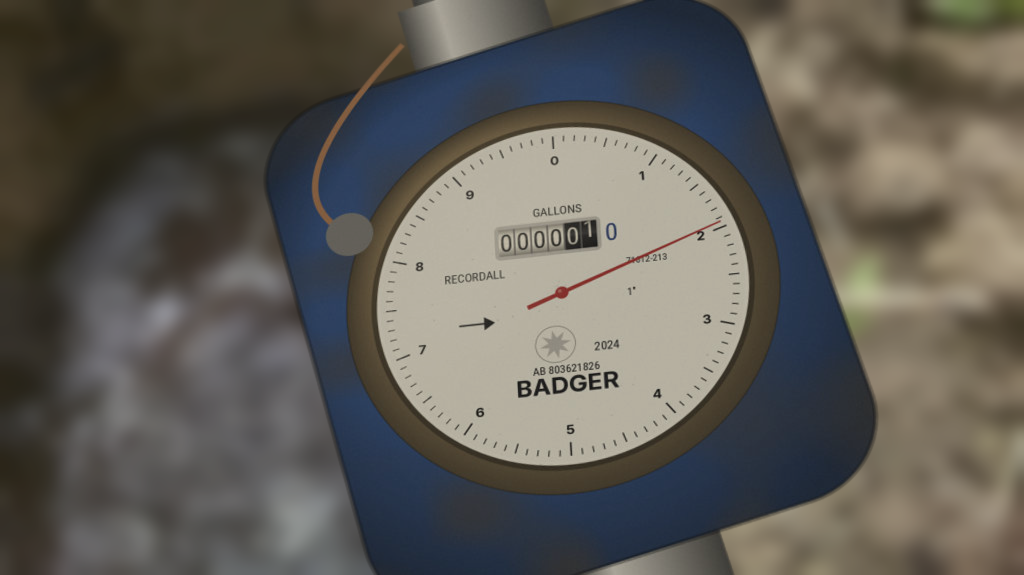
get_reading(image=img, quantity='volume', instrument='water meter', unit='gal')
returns 11.9 gal
